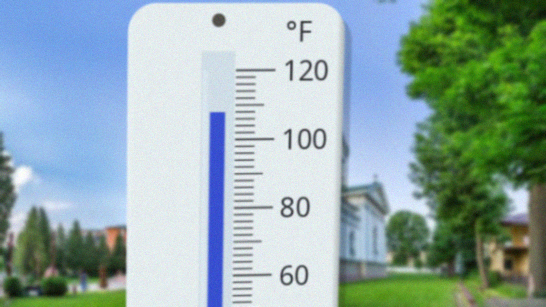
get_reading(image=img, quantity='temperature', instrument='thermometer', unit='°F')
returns 108 °F
